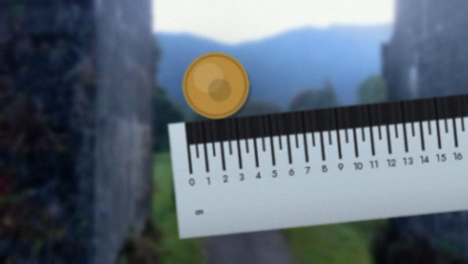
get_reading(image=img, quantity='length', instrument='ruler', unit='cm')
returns 4 cm
